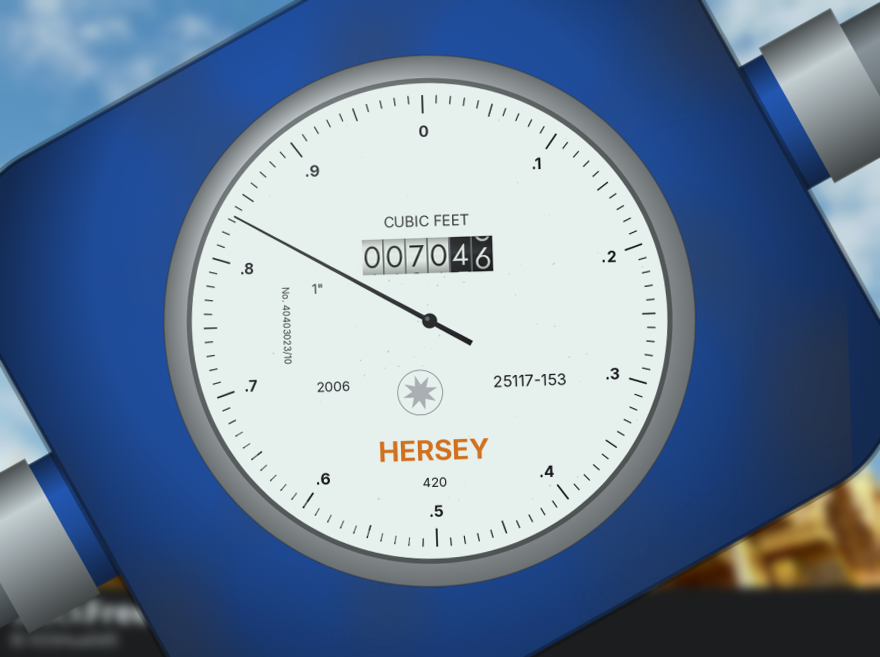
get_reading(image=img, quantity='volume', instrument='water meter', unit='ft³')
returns 7045.83 ft³
